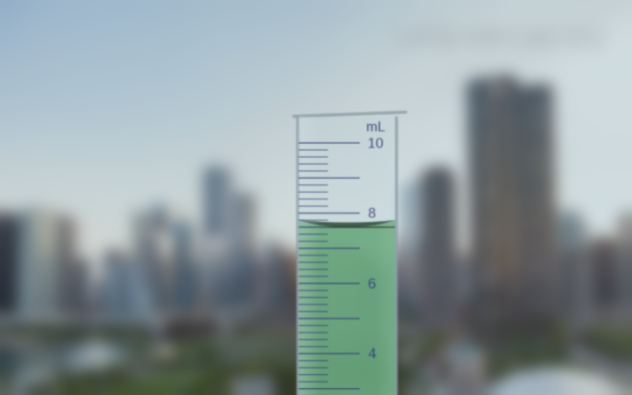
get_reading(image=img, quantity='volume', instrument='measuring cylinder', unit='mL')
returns 7.6 mL
